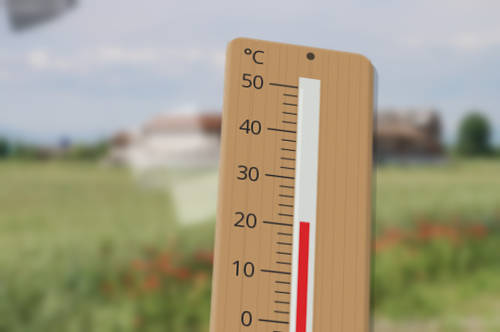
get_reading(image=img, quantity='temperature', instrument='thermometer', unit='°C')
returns 21 °C
